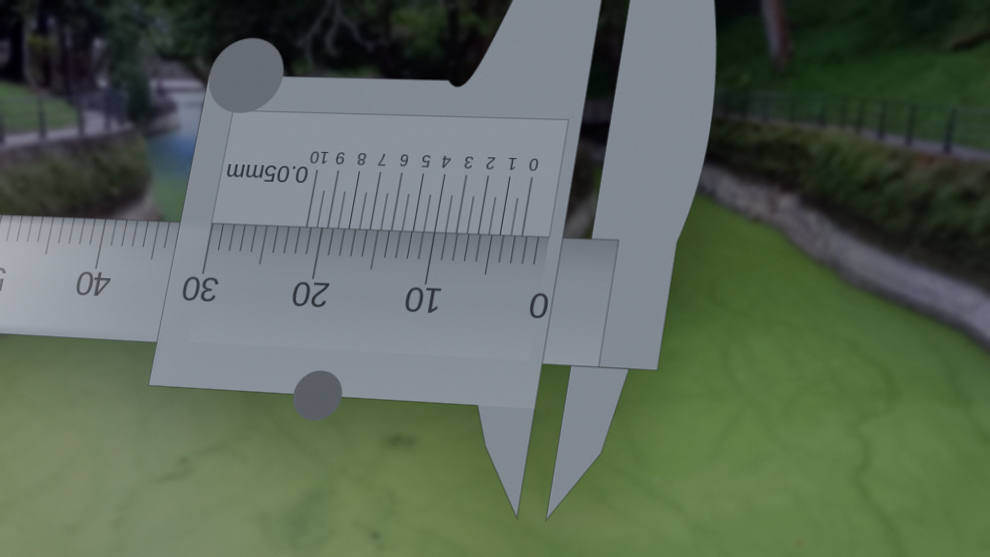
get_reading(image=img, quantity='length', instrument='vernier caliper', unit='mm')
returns 2.4 mm
